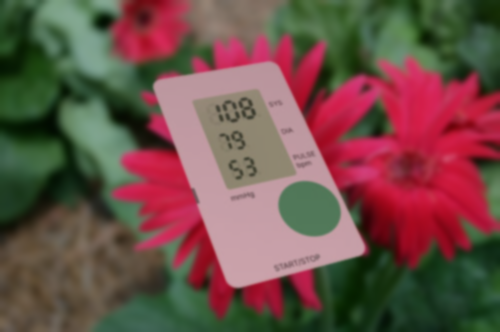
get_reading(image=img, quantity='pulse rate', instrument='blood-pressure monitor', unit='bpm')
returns 53 bpm
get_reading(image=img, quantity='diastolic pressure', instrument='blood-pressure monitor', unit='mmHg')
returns 79 mmHg
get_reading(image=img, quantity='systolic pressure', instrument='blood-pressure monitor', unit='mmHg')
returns 108 mmHg
